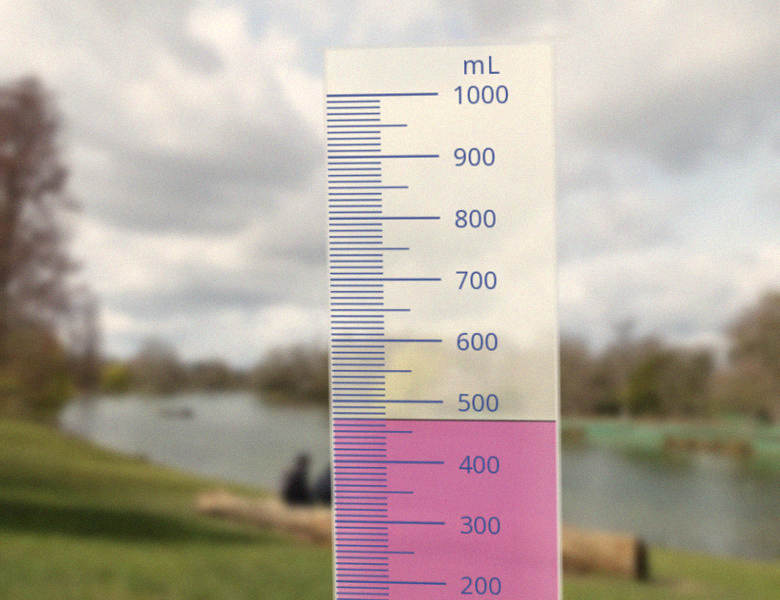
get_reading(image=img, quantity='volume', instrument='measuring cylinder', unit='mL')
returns 470 mL
